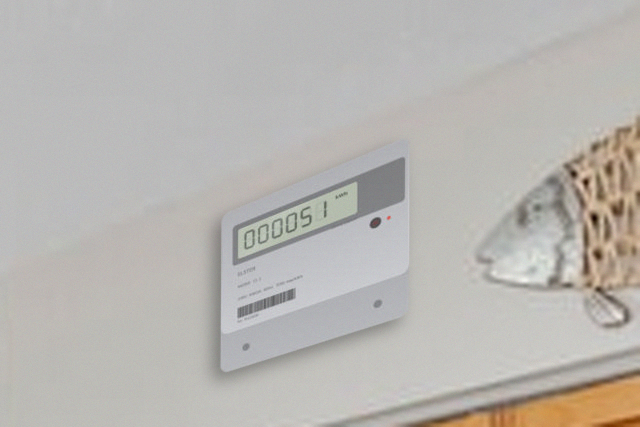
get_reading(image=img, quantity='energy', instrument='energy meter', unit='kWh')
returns 51 kWh
